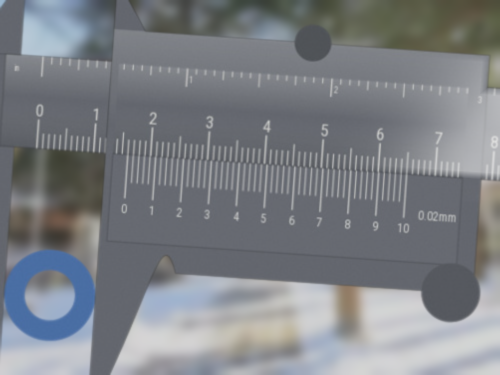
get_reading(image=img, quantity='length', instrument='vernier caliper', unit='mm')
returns 16.0 mm
